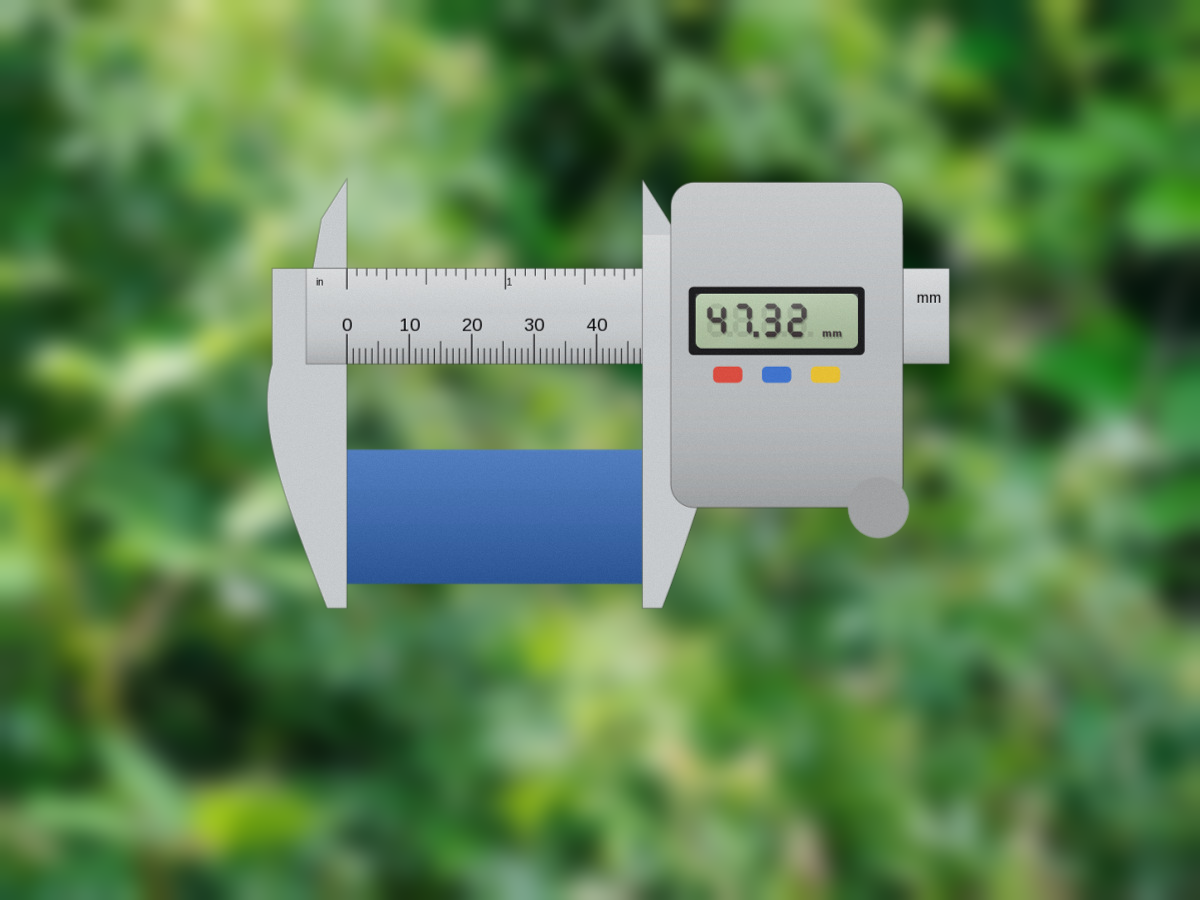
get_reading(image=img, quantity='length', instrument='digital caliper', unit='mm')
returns 47.32 mm
